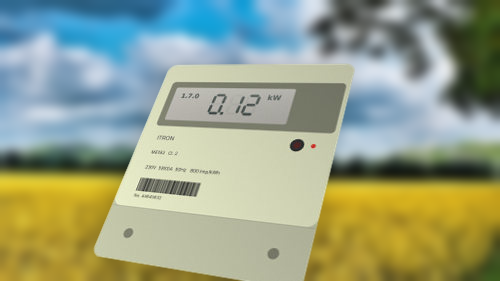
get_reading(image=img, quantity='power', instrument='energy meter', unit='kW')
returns 0.12 kW
